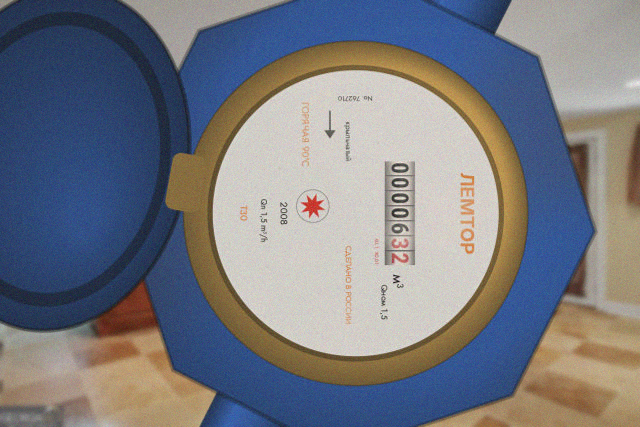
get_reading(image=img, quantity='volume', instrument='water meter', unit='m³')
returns 6.32 m³
